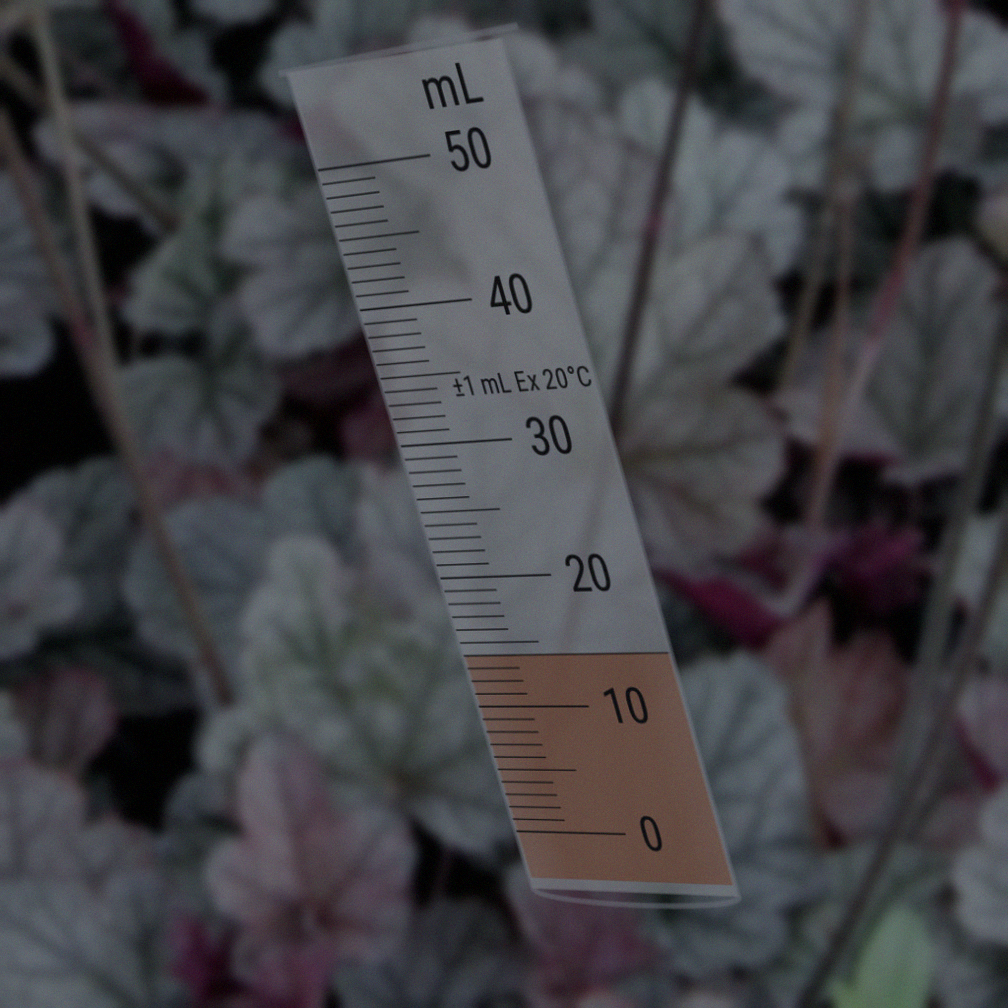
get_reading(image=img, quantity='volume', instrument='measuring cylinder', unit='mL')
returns 14 mL
